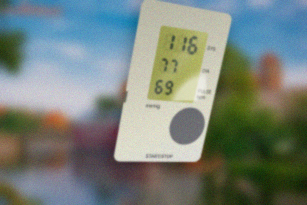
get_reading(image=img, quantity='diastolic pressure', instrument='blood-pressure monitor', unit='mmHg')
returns 77 mmHg
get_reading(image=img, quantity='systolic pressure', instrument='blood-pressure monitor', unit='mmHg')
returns 116 mmHg
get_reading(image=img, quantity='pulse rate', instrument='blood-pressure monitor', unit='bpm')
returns 69 bpm
